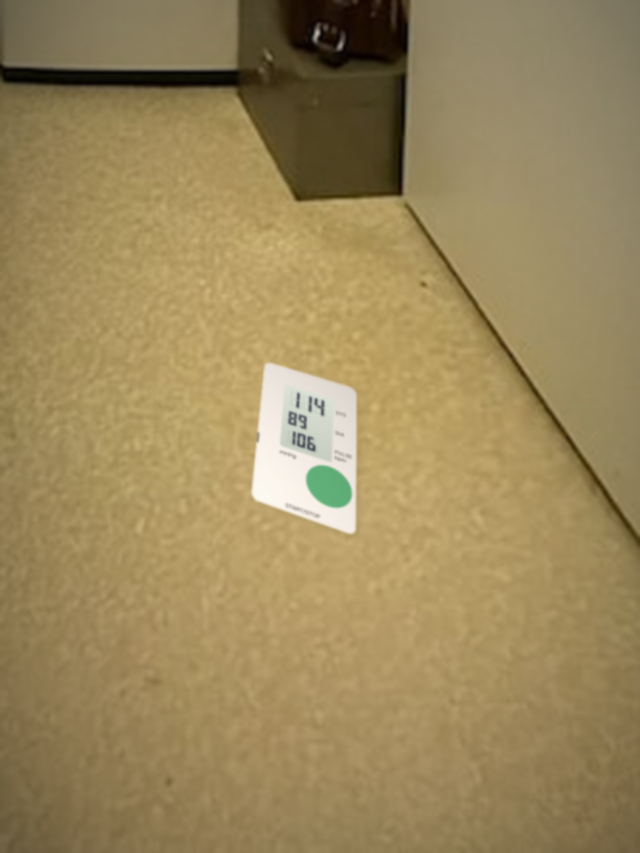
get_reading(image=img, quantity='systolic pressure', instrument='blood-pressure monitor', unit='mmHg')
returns 114 mmHg
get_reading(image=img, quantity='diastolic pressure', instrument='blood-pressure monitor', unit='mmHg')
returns 89 mmHg
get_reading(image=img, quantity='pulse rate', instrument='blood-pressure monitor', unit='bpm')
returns 106 bpm
